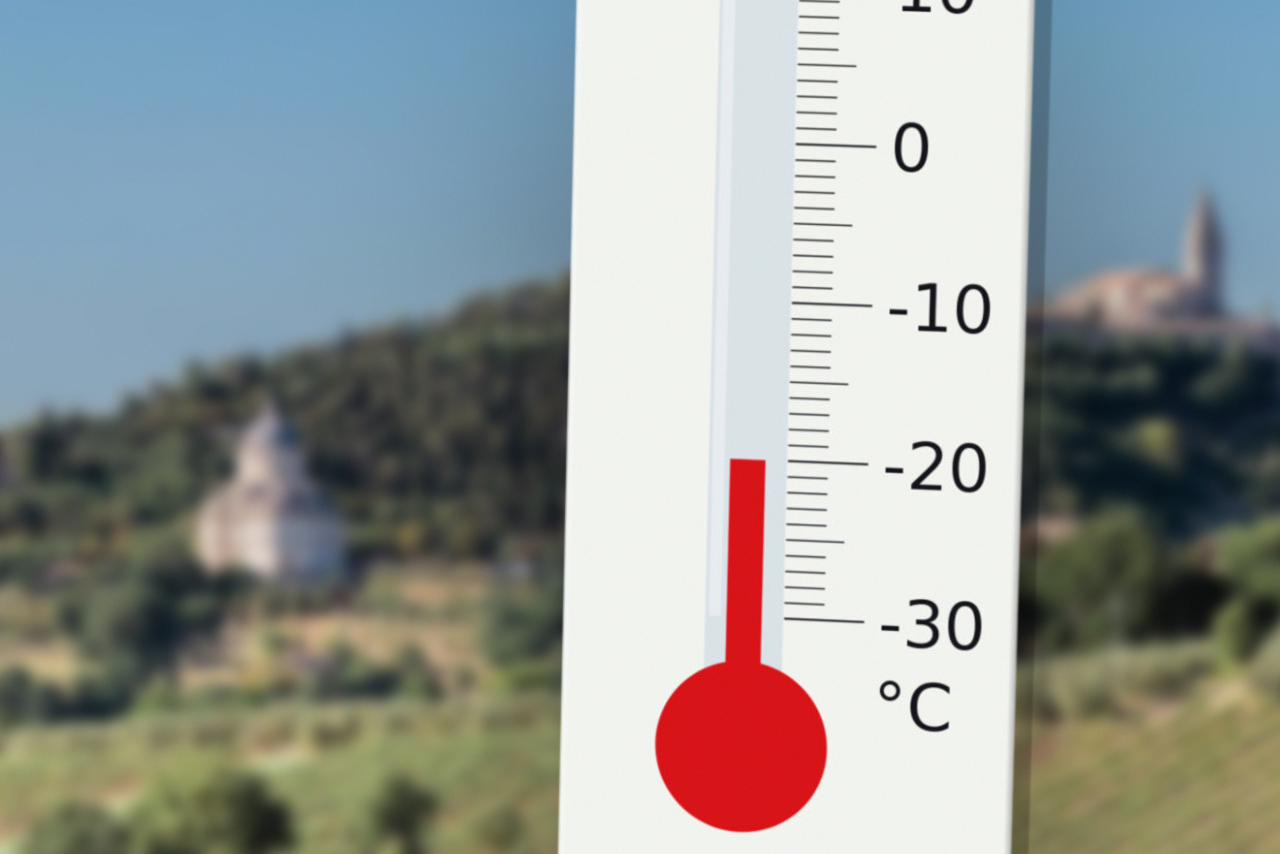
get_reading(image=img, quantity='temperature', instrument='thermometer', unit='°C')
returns -20 °C
